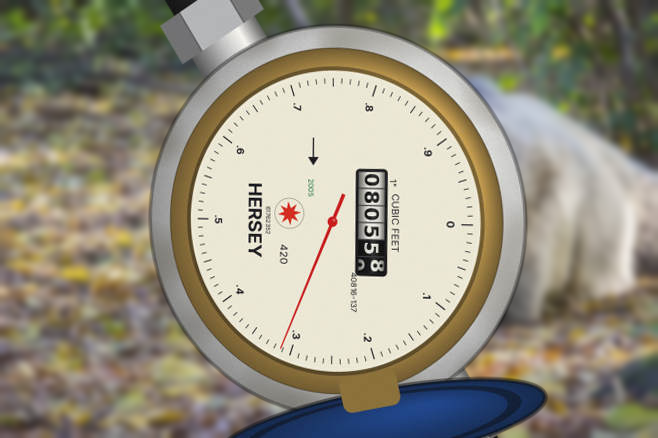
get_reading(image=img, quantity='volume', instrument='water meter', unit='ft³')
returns 80558.31 ft³
